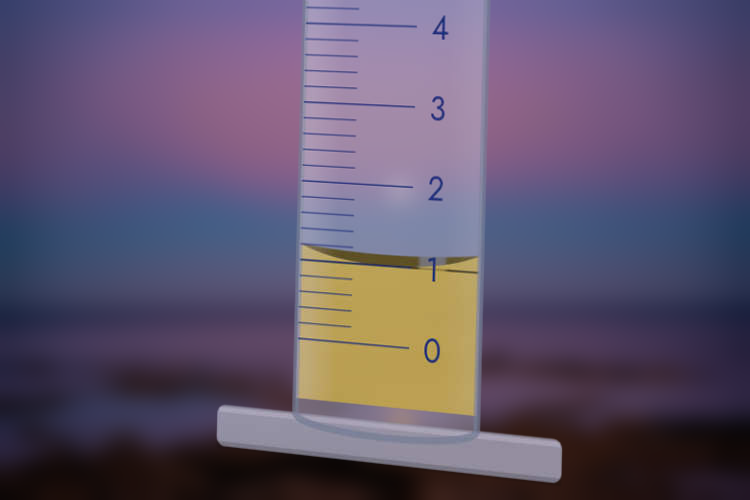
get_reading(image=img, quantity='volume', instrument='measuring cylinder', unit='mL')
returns 1 mL
